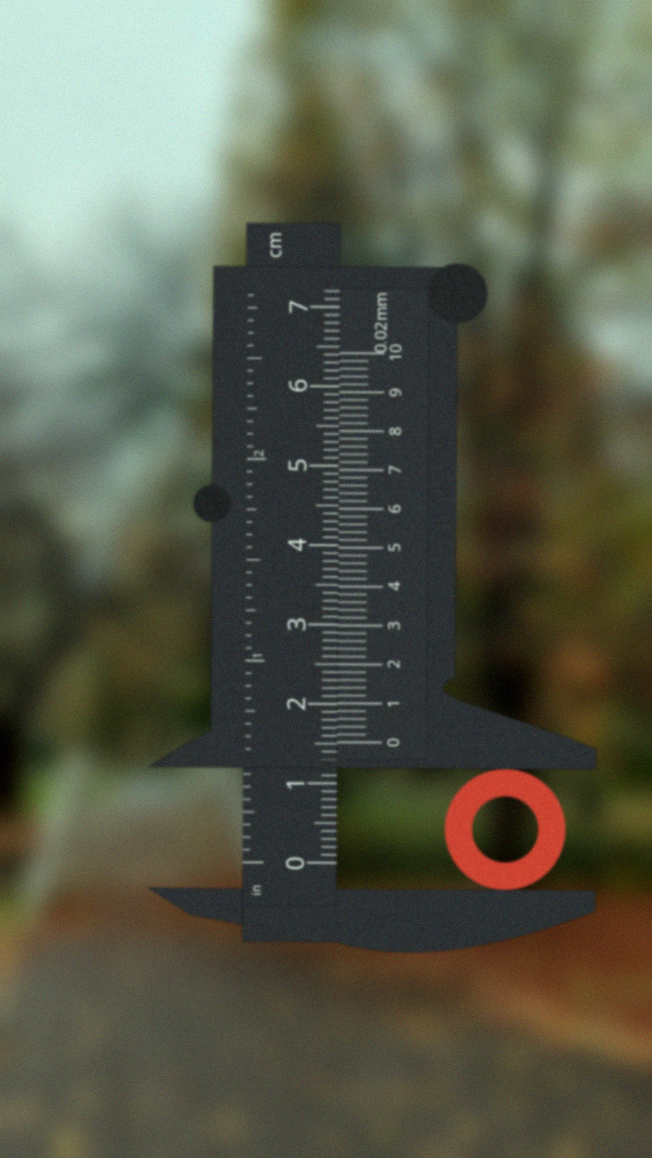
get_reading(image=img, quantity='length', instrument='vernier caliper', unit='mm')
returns 15.2 mm
